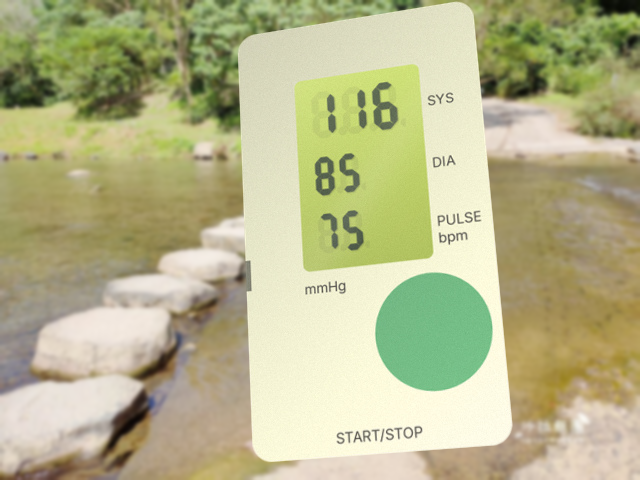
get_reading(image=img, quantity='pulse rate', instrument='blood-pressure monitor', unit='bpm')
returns 75 bpm
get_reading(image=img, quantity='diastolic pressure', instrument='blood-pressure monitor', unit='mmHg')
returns 85 mmHg
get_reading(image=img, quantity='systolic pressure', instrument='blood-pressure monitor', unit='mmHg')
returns 116 mmHg
